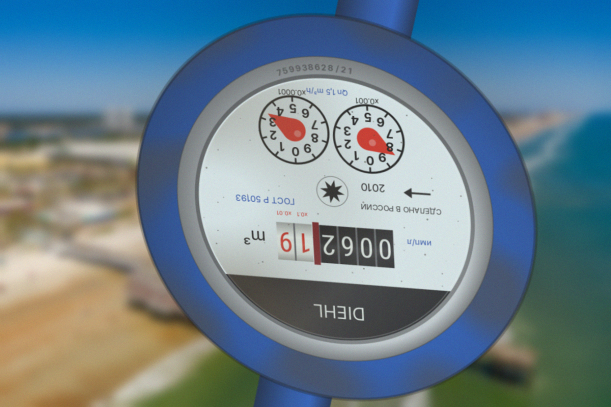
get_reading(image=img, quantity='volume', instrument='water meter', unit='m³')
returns 62.1983 m³
